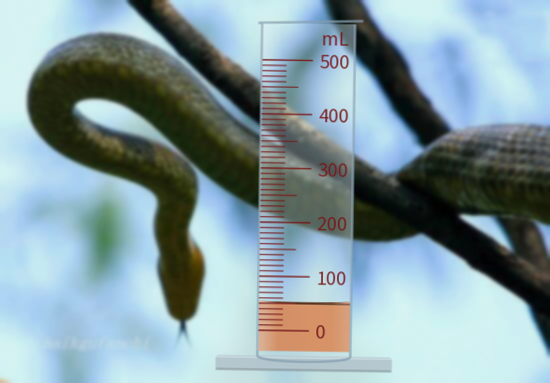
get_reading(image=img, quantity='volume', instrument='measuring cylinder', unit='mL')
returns 50 mL
